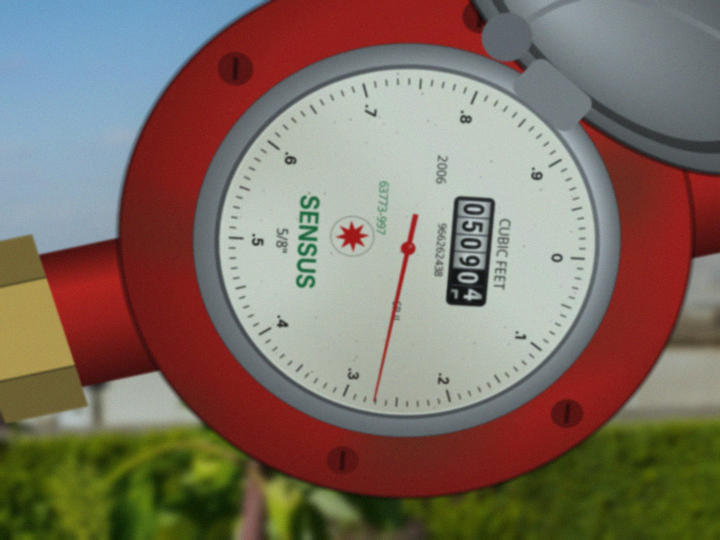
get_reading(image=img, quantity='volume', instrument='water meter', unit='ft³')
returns 50904.27 ft³
